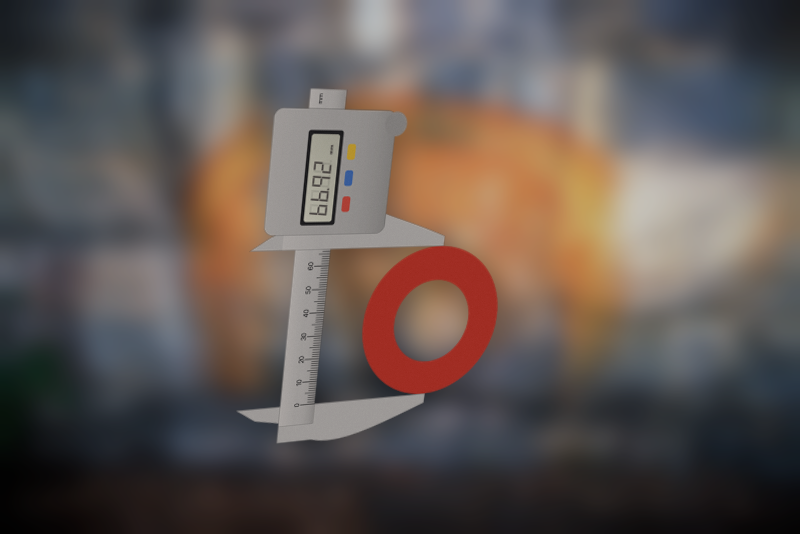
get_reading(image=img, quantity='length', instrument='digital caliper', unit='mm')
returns 66.92 mm
